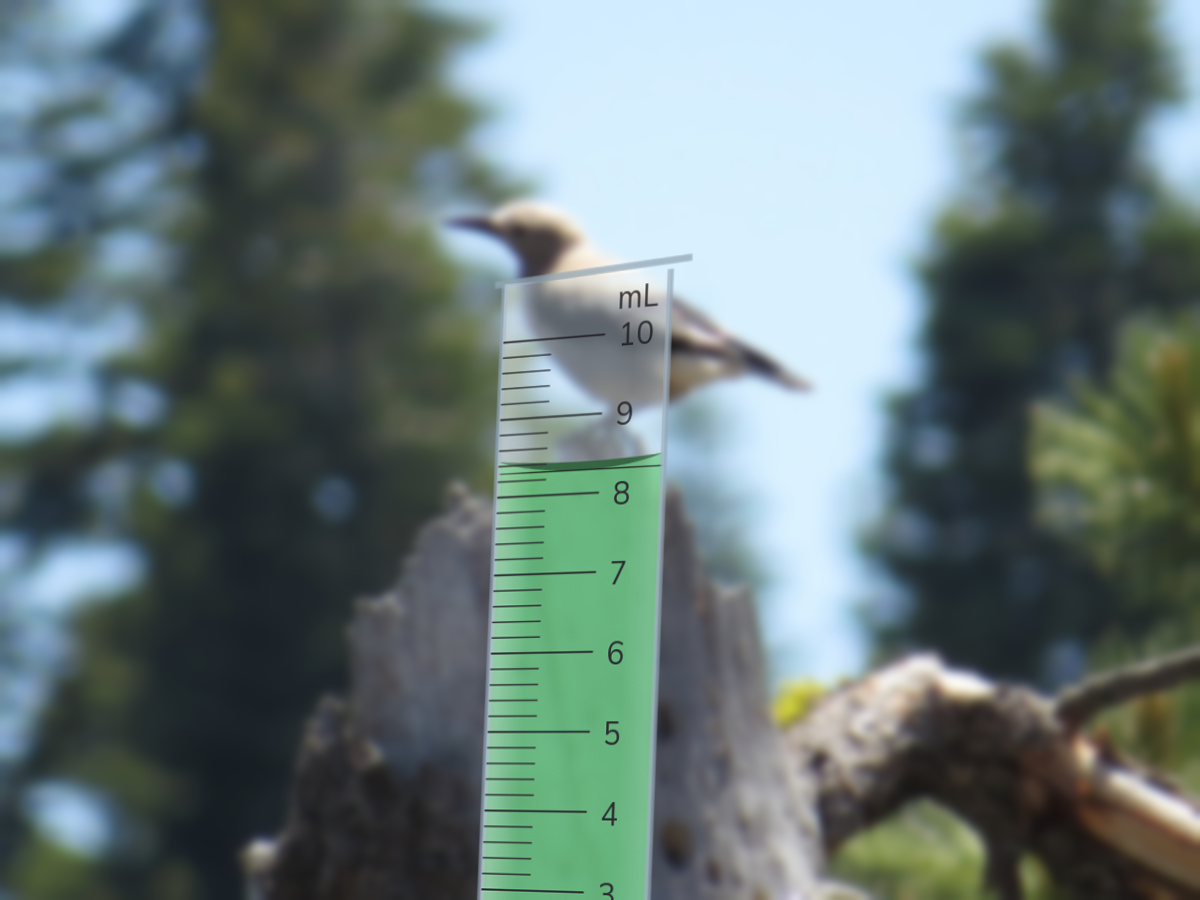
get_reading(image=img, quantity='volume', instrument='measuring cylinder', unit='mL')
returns 8.3 mL
